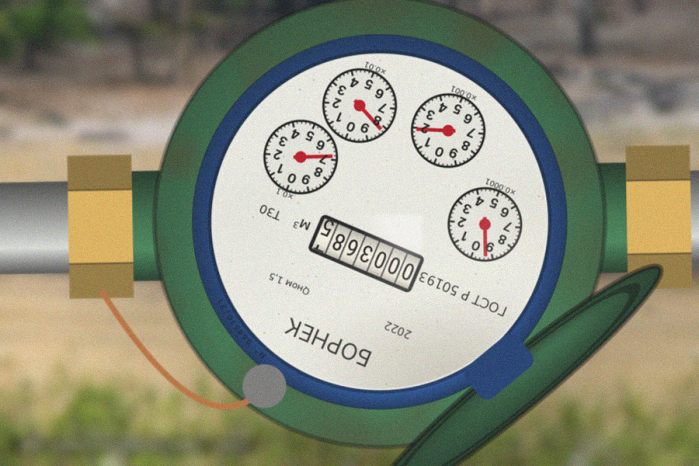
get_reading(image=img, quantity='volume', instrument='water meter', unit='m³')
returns 3684.6819 m³
